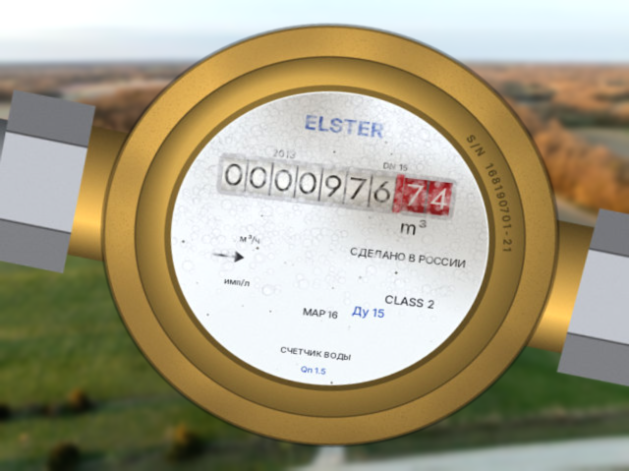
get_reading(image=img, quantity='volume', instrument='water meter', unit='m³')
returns 976.74 m³
